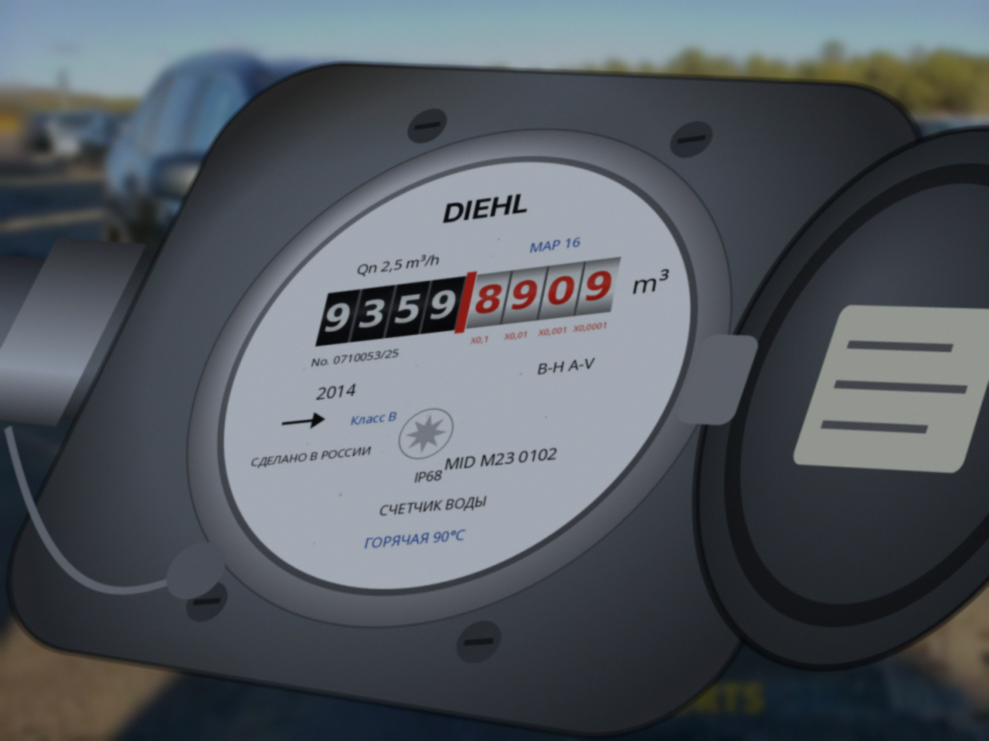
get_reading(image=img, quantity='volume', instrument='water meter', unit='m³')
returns 9359.8909 m³
